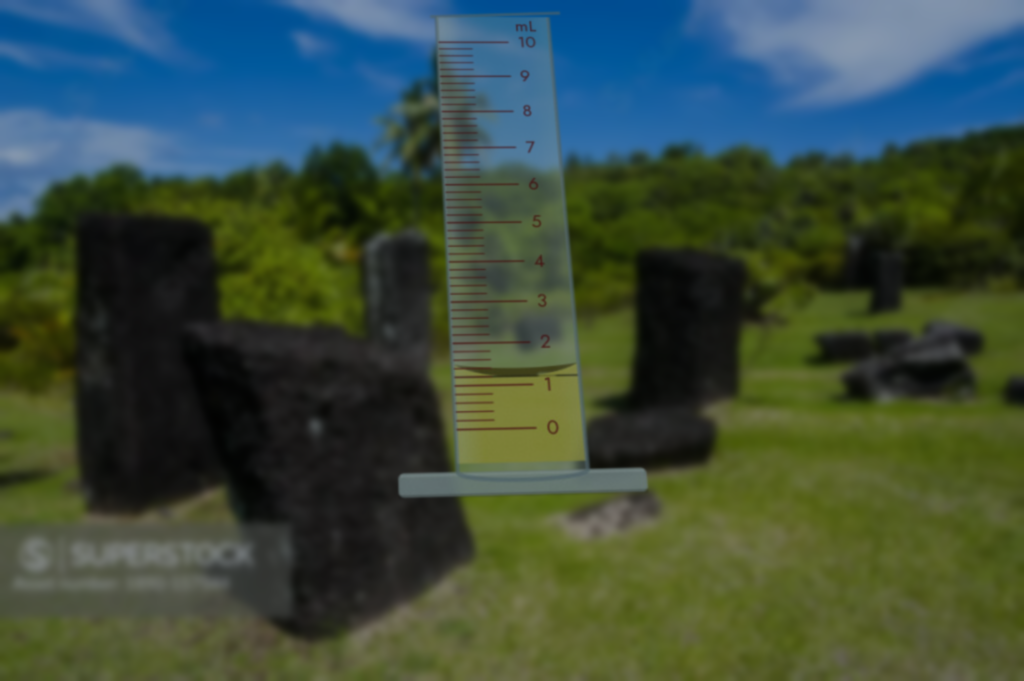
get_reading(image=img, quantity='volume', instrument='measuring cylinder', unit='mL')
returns 1.2 mL
